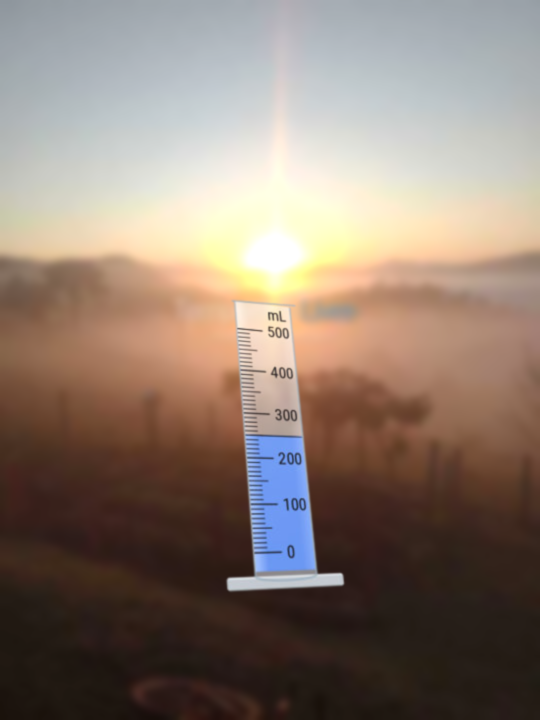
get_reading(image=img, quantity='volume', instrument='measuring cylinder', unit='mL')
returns 250 mL
